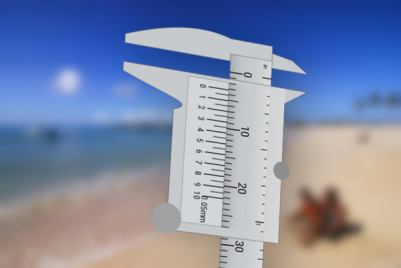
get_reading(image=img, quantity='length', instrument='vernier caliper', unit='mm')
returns 3.2 mm
